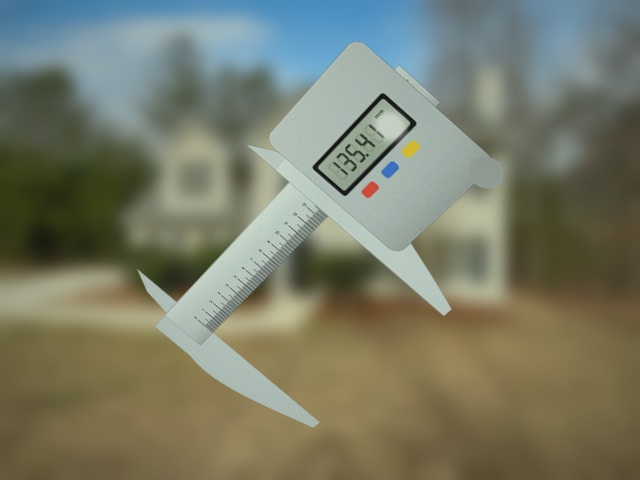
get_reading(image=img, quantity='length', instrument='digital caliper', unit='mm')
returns 135.41 mm
